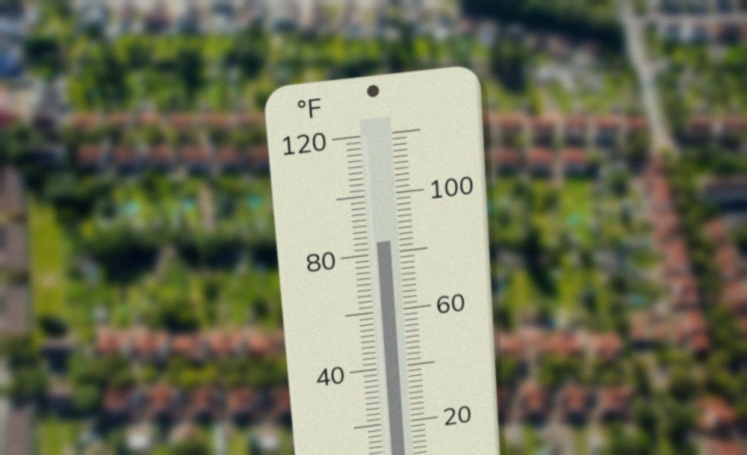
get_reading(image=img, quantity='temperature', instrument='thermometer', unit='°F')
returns 84 °F
